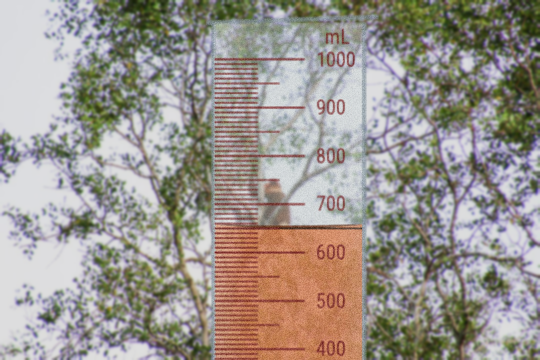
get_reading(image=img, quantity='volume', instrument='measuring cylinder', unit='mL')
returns 650 mL
